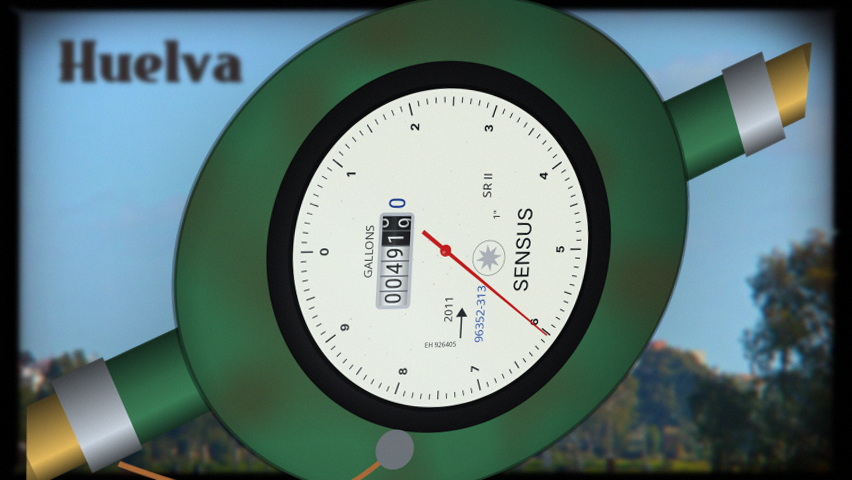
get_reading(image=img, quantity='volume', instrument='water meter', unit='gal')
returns 49186.0 gal
